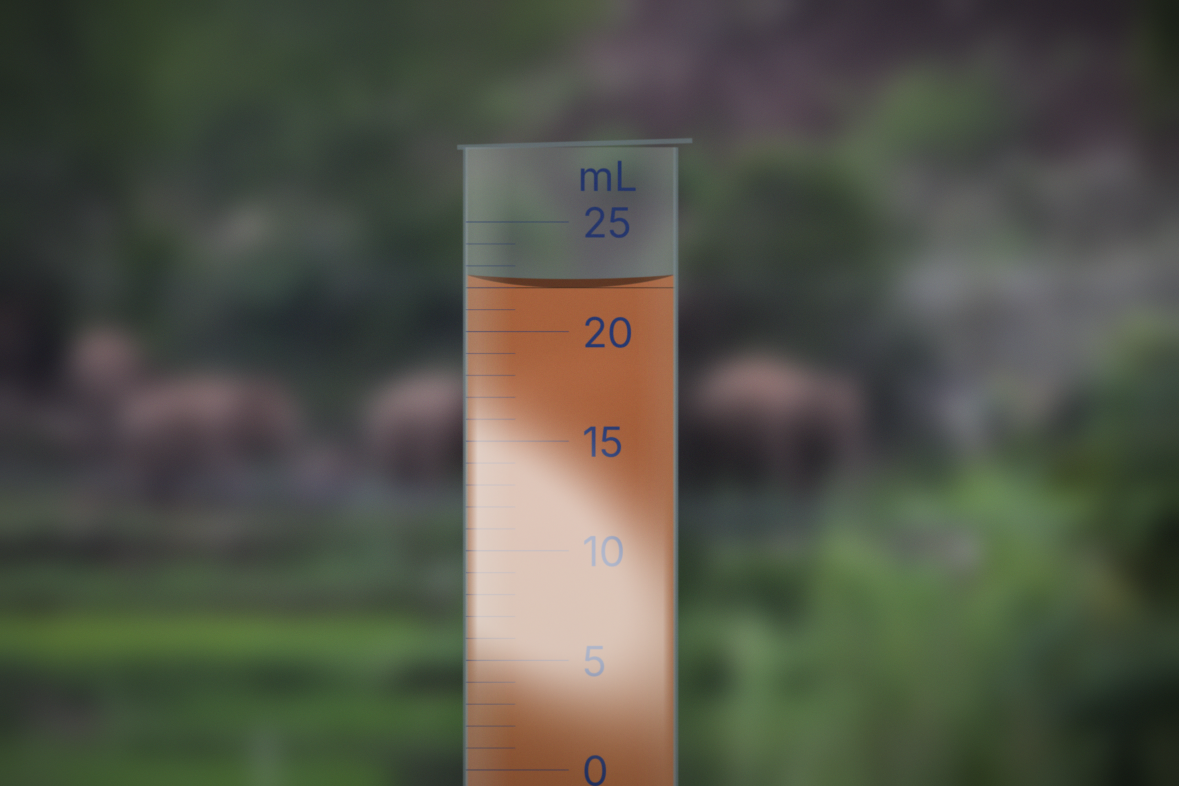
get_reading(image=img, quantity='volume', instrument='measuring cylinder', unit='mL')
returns 22 mL
